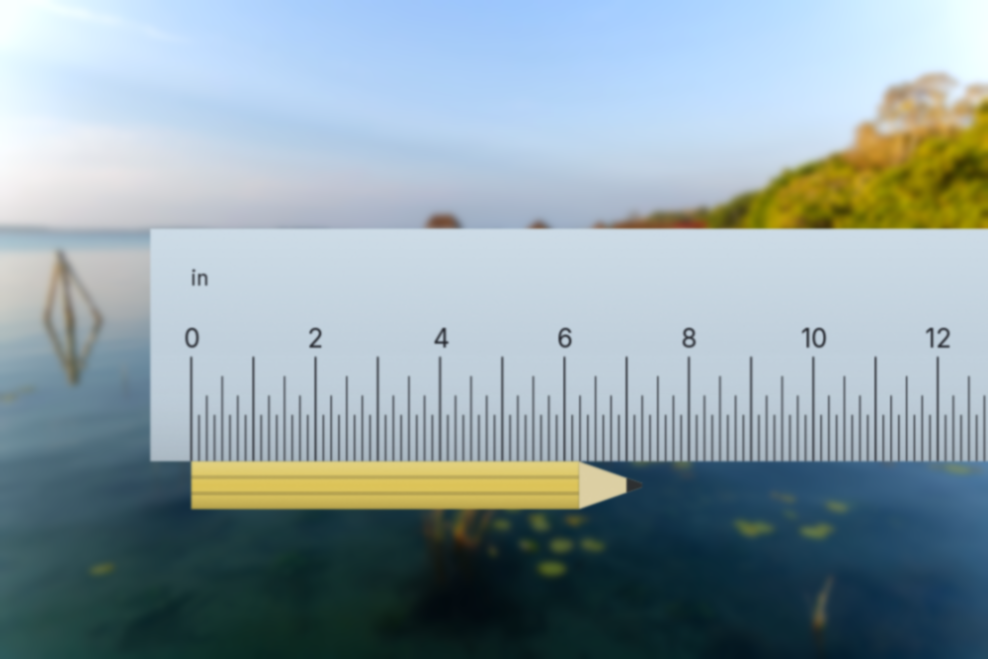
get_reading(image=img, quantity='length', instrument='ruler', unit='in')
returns 7.25 in
